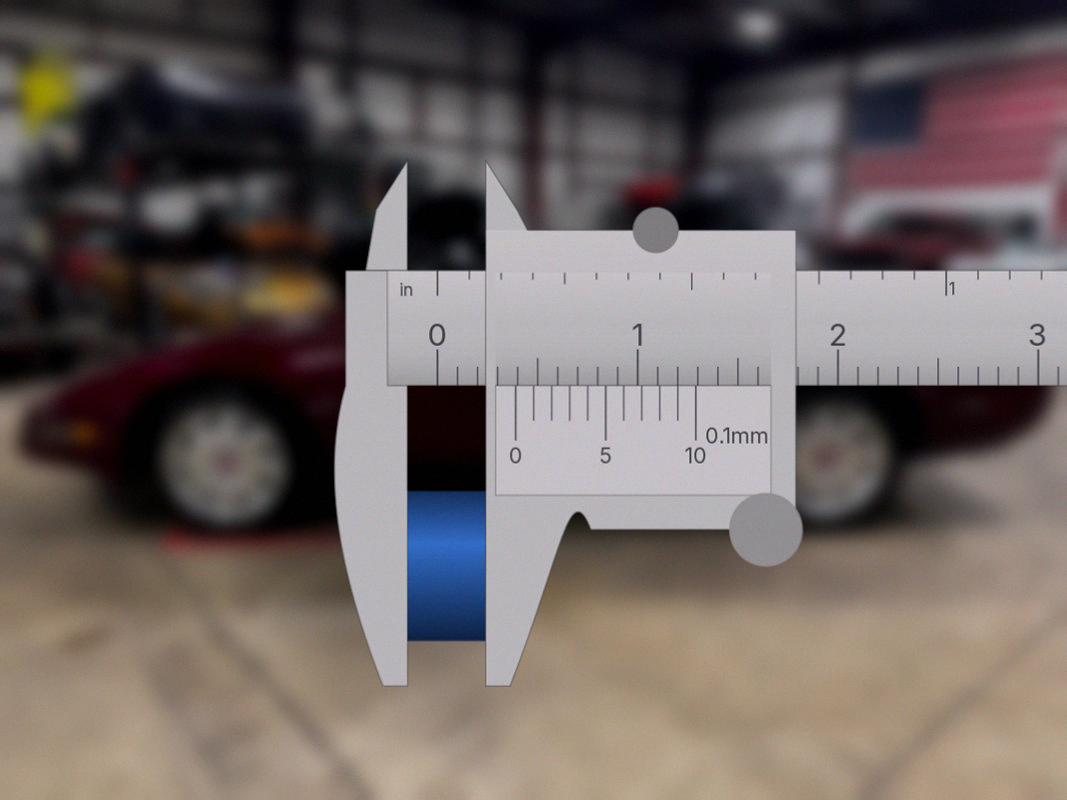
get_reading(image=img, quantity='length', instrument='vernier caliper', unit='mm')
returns 3.9 mm
